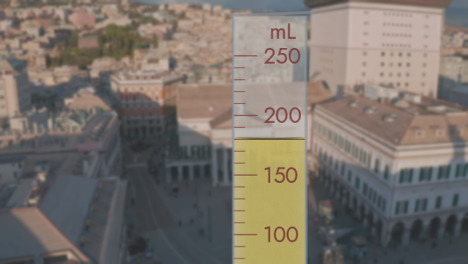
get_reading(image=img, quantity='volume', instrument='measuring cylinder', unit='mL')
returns 180 mL
